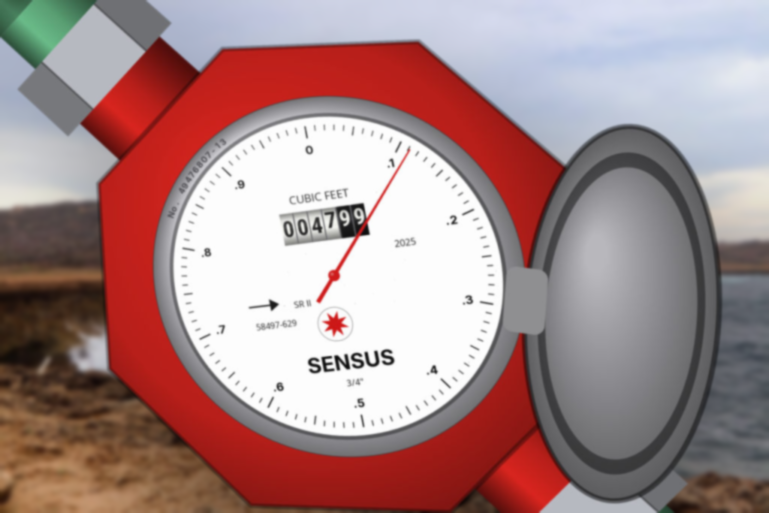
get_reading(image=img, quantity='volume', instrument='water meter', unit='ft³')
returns 4799.11 ft³
